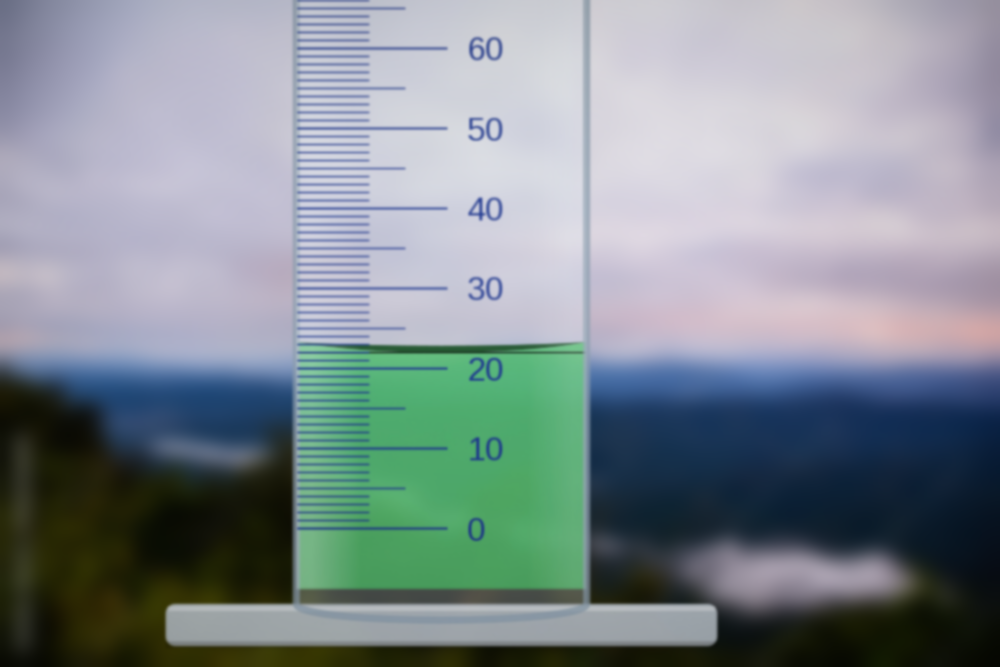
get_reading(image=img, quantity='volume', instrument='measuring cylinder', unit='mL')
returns 22 mL
